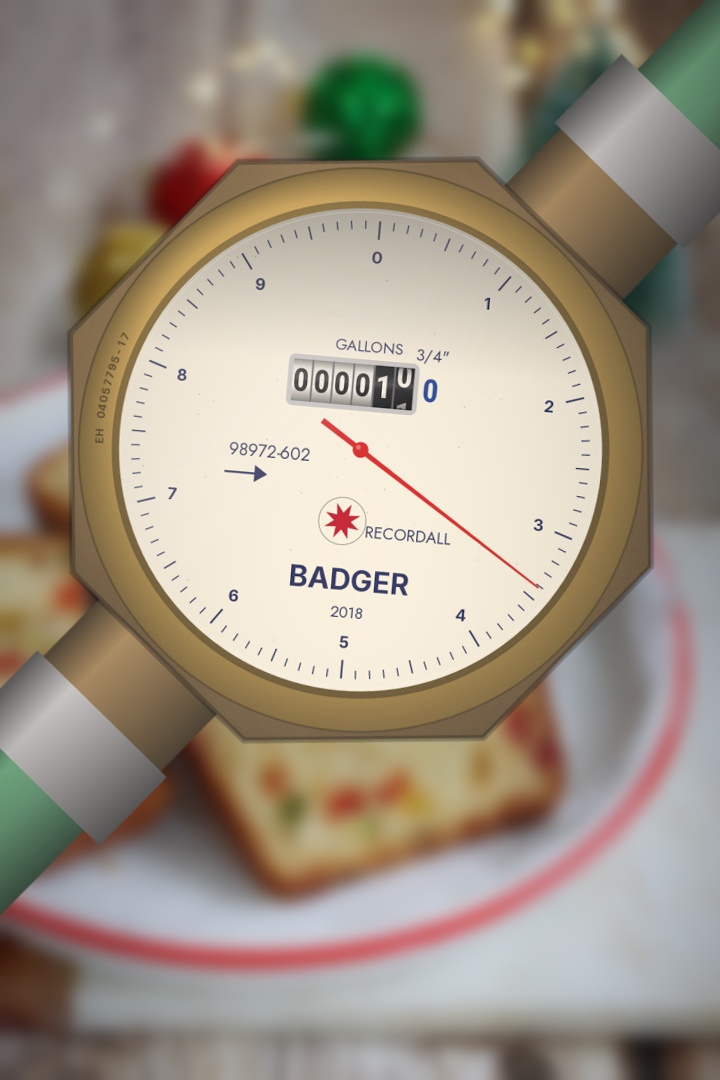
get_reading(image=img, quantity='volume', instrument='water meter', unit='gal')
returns 103.4 gal
